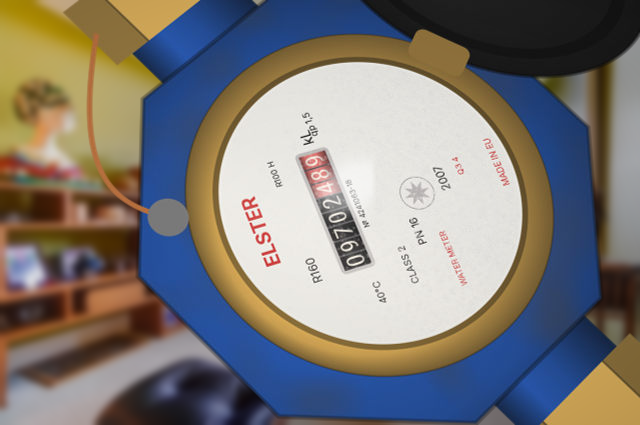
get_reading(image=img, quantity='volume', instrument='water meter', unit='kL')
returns 9702.489 kL
